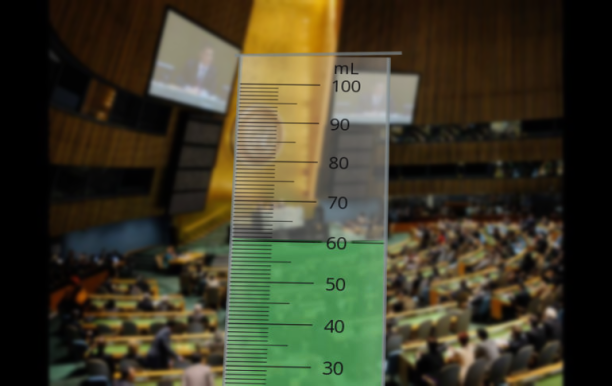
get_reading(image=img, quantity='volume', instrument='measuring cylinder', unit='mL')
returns 60 mL
